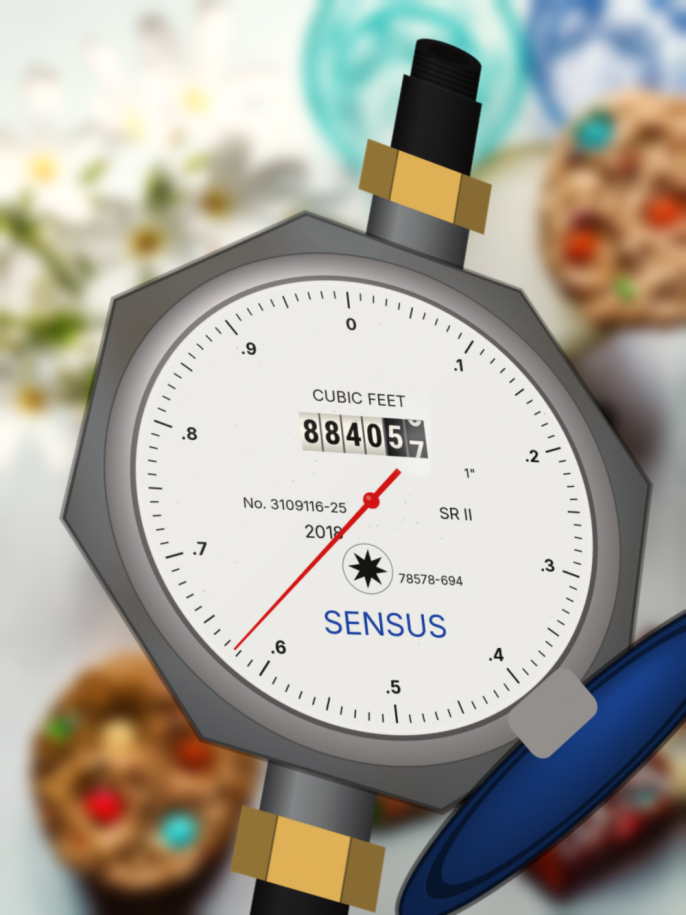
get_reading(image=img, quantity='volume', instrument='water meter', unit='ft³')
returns 884056.62 ft³
